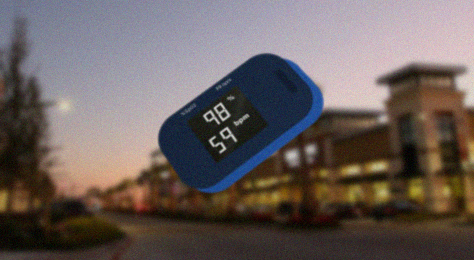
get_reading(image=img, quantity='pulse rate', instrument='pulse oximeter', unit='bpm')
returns 59 bpm
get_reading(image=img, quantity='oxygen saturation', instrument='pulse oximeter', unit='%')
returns 98 %
